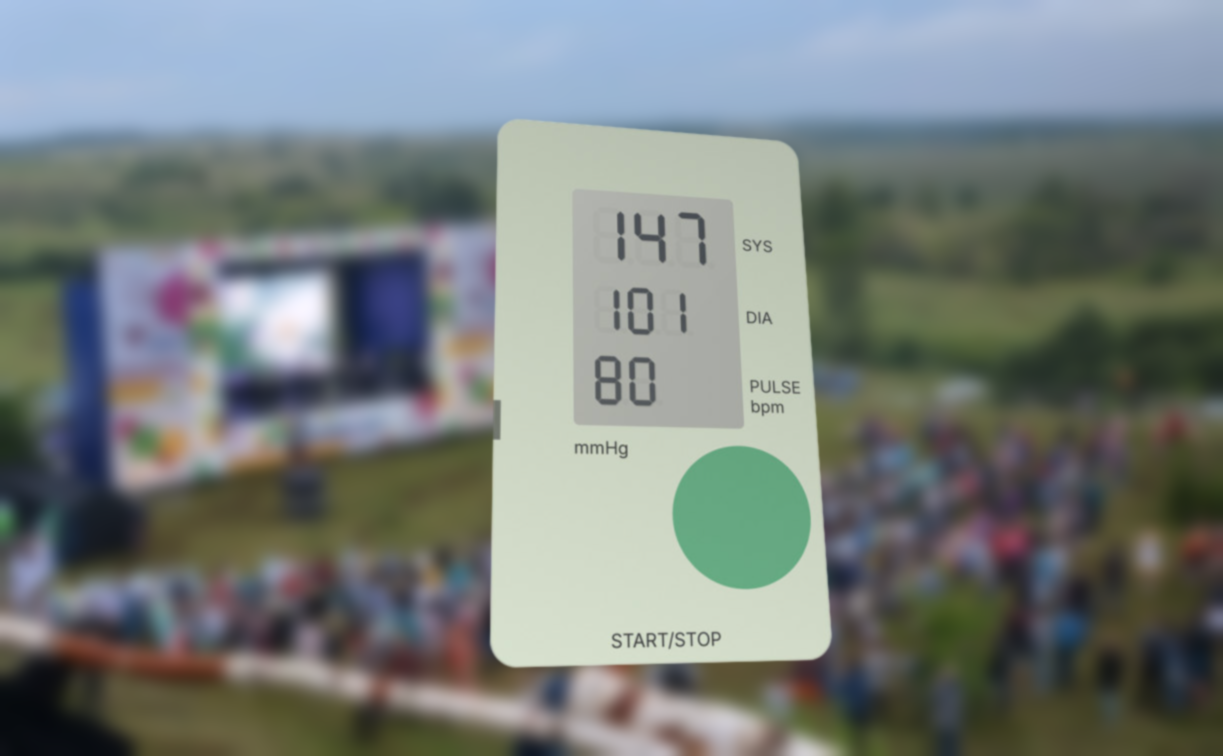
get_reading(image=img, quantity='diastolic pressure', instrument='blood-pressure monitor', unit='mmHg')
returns 101 mmHg
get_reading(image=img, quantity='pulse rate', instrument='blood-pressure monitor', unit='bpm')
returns 80 bpm
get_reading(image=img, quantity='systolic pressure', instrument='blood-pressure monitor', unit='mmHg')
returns 147 mmHg
